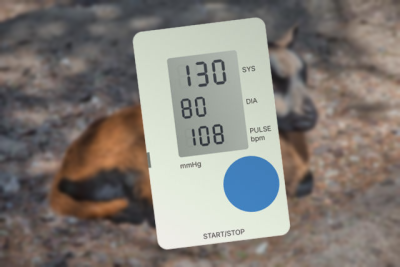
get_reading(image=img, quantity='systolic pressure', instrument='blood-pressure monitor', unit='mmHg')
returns 130 mmHg
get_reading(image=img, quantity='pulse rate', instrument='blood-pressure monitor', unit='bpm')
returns 108 bpm
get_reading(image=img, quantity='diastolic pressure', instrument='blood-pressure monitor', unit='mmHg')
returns 80 mmHg
